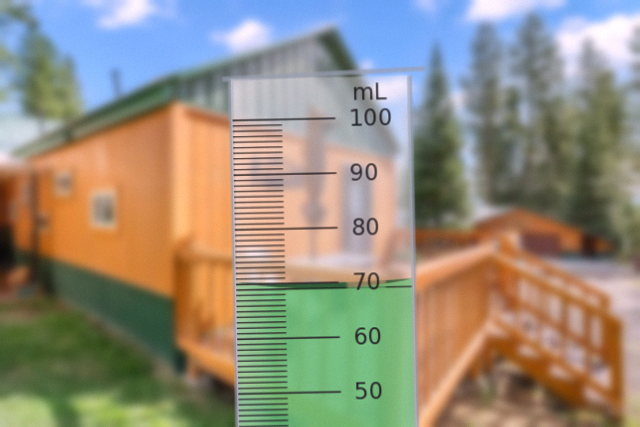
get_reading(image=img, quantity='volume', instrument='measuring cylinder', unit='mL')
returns 69 mL
